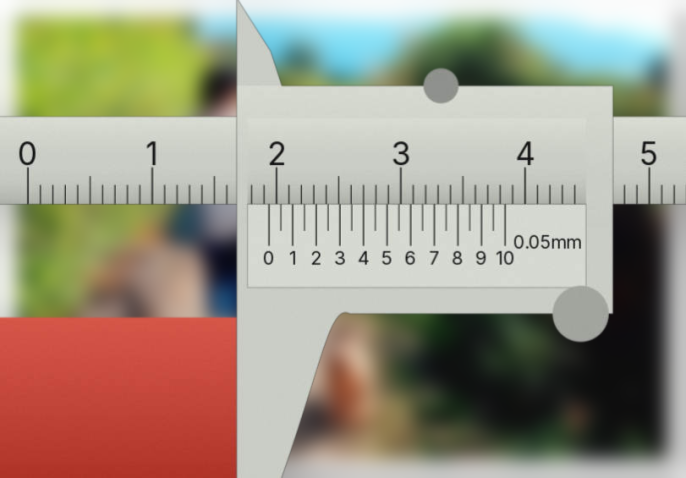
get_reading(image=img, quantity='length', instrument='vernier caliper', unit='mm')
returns 19.4 mm
